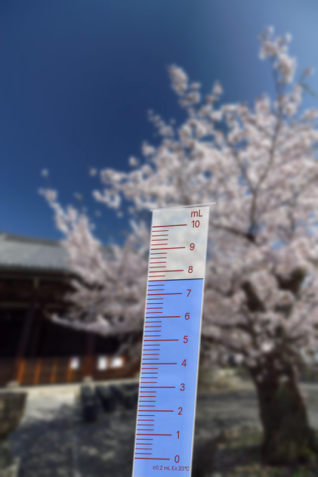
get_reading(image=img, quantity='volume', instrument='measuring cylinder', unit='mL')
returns 7.6 mL
